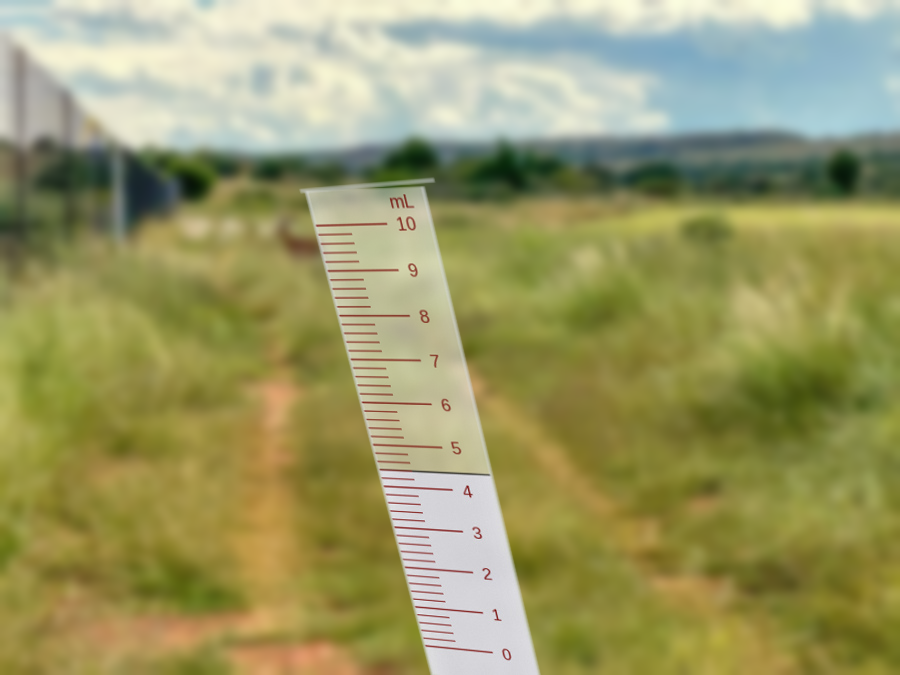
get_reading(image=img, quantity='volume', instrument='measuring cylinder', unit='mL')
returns 4.4 mL
